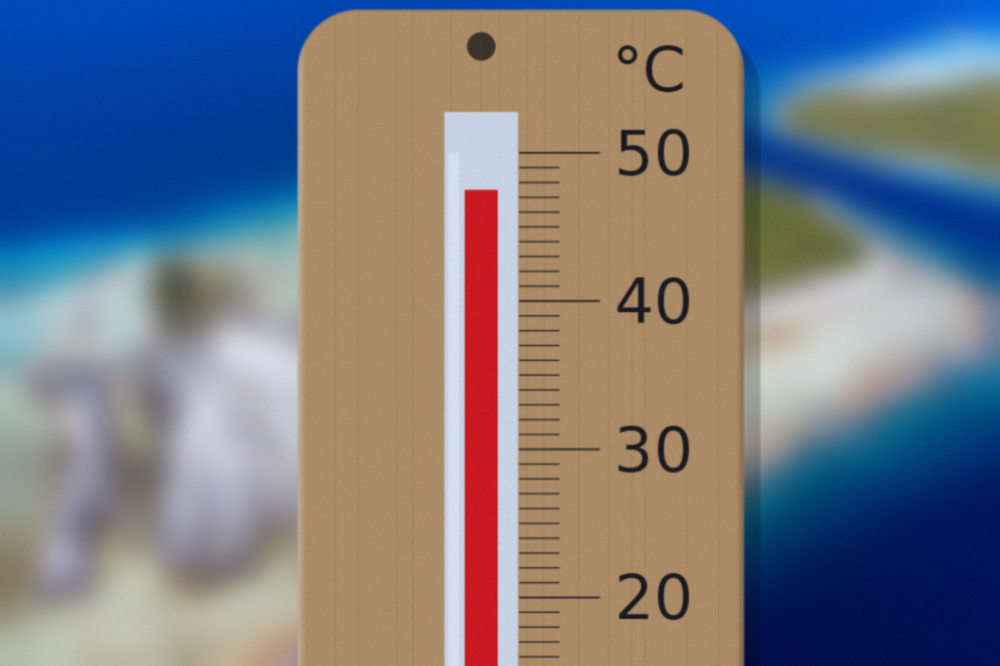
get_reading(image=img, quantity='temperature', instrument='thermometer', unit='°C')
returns 47.5 °C
